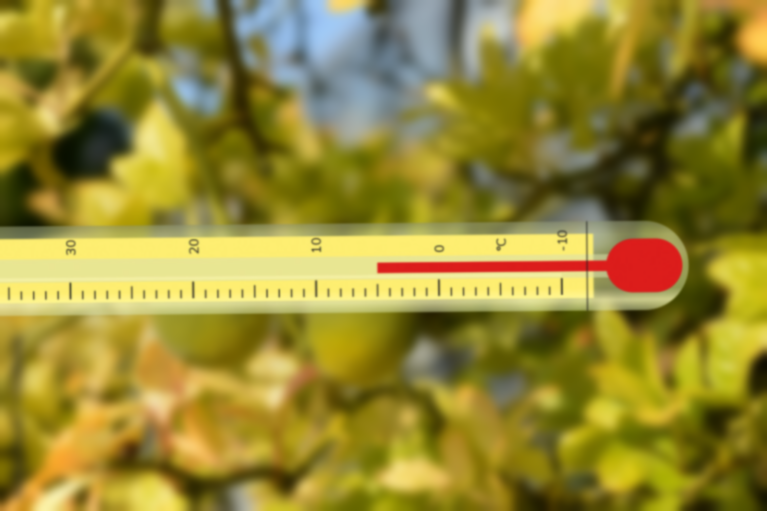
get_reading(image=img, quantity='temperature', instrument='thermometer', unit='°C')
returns 5 °C
